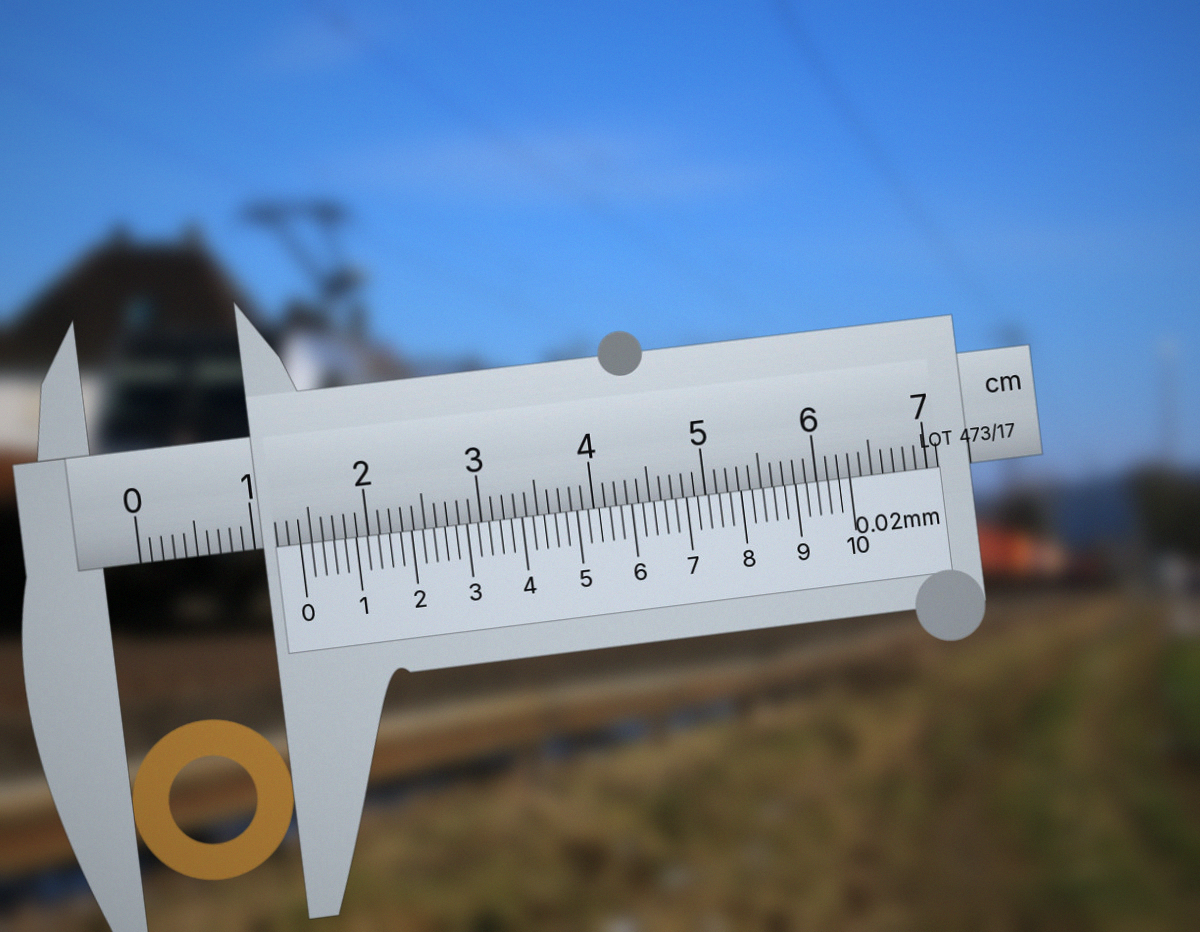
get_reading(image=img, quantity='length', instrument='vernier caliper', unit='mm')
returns 14.0 mm
